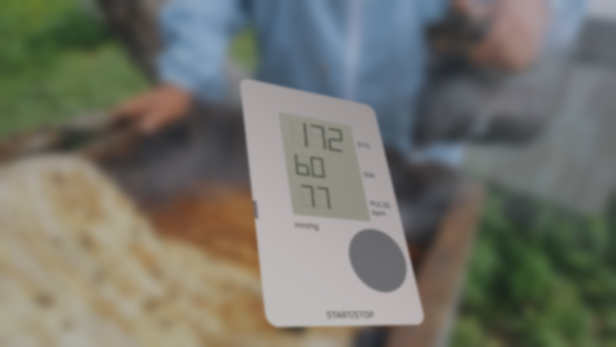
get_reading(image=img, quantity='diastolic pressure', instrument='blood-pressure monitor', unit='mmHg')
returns 60 mmHg
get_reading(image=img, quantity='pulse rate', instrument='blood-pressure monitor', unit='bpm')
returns 77 bpm
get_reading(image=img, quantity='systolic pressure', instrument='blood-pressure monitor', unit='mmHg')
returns 172 mmHg
